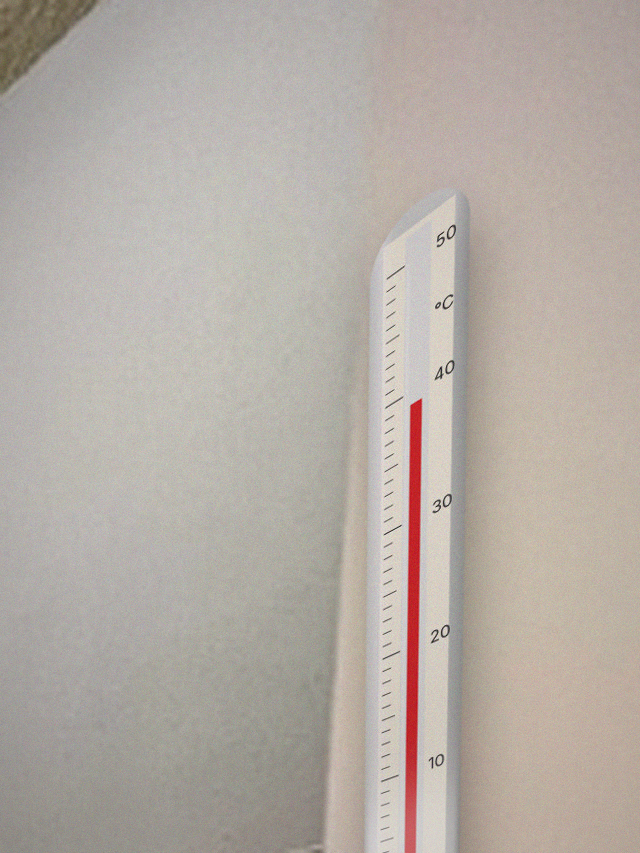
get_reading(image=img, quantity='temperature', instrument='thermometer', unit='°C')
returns 39 °C
